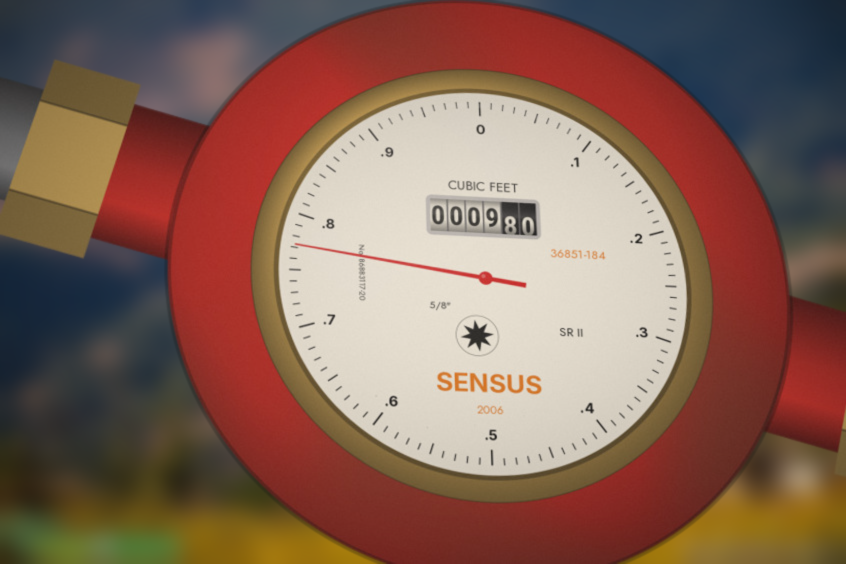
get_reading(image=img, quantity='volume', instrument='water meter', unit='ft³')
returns 979.77 ft³
